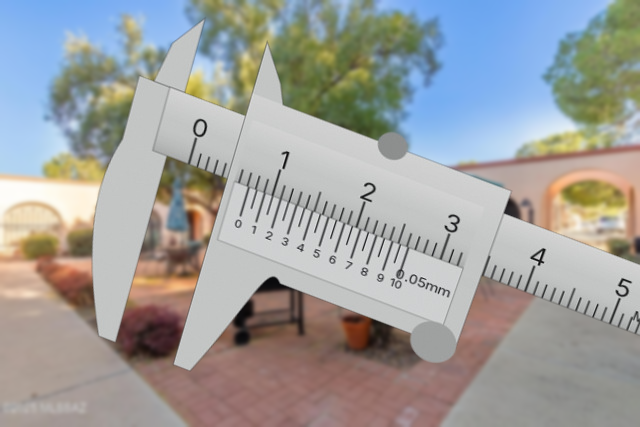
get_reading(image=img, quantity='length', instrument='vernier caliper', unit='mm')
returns 7.2 mm
